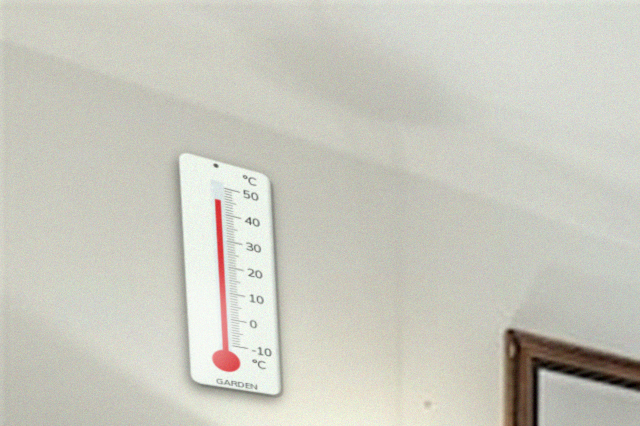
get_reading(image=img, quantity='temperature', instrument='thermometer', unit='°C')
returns 45 °C
